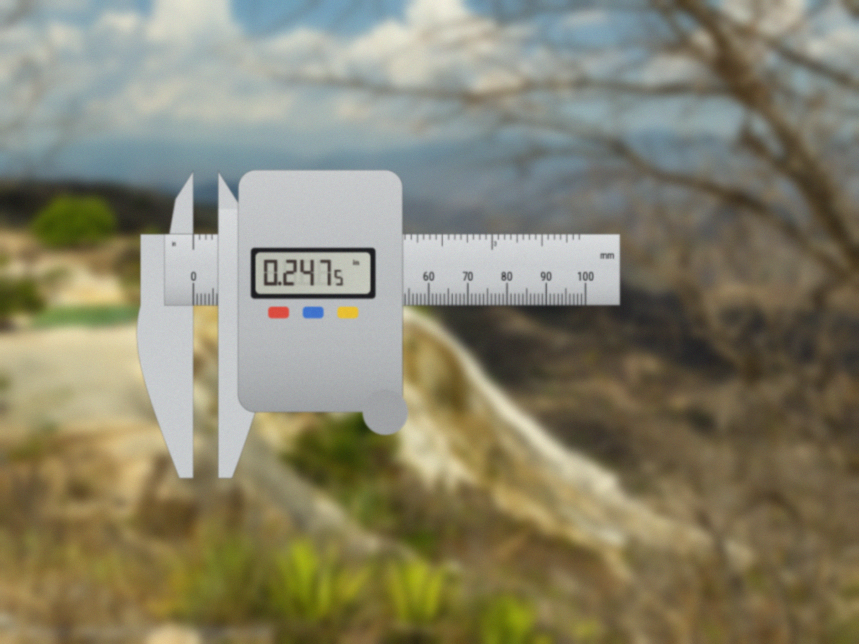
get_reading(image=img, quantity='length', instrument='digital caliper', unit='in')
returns 0.2475 in
